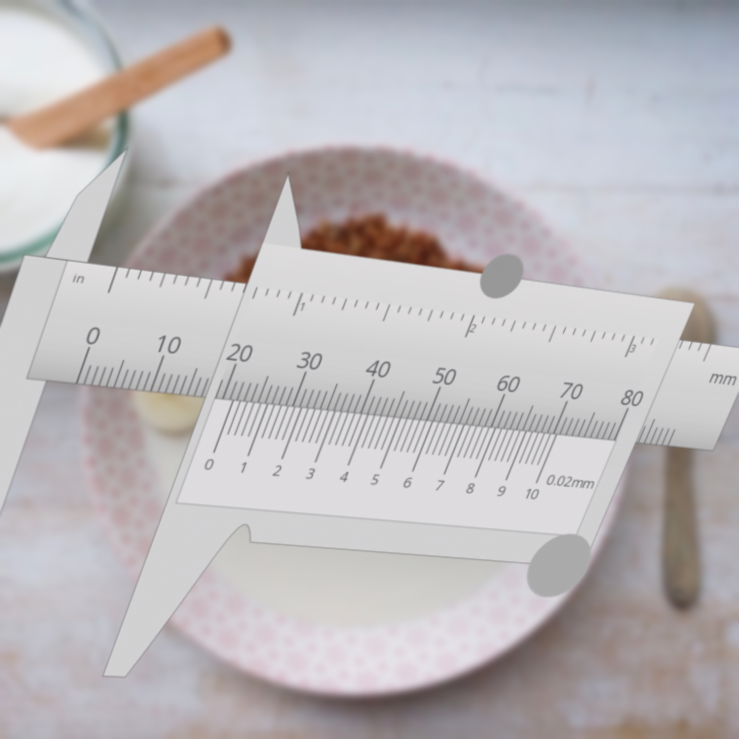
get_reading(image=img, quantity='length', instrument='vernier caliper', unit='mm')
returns 21.5 mm
